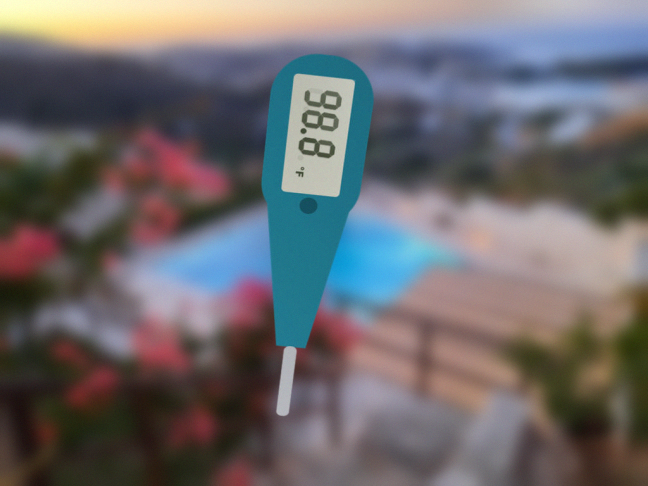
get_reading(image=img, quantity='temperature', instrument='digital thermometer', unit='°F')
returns 98.8 °F
